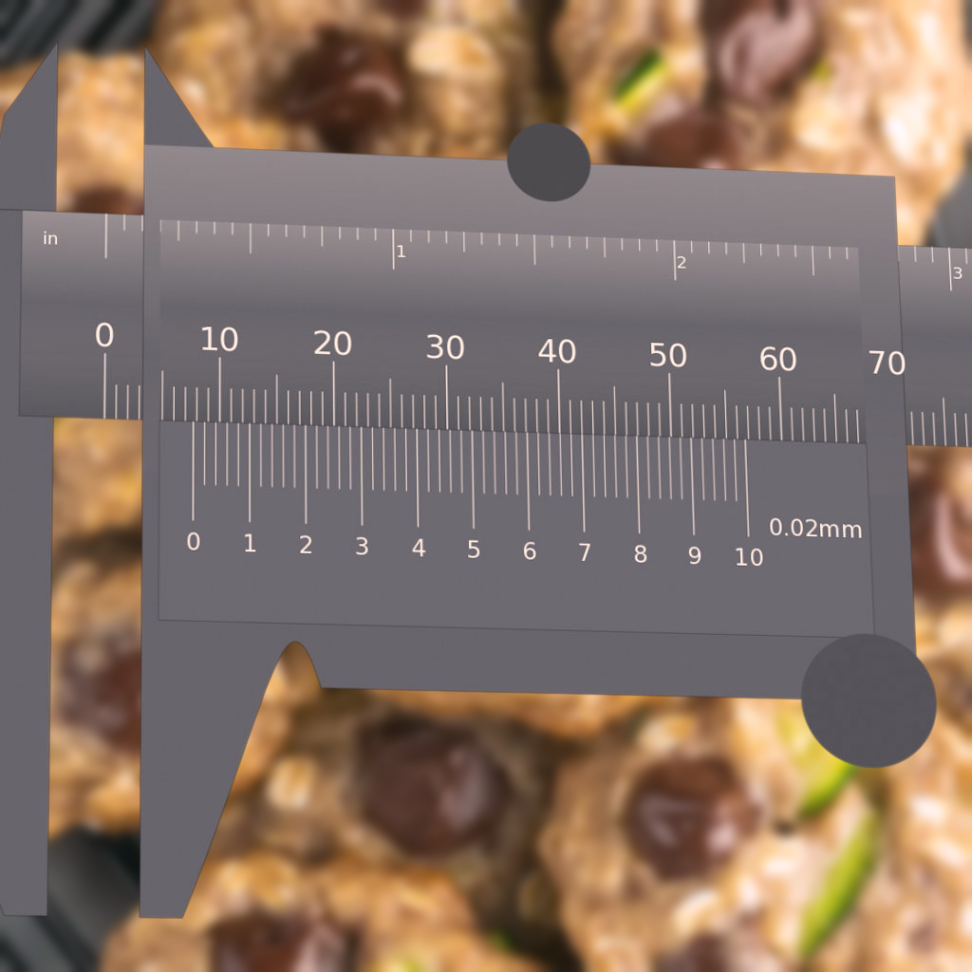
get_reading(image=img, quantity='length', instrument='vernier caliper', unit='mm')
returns 7.7 mm
